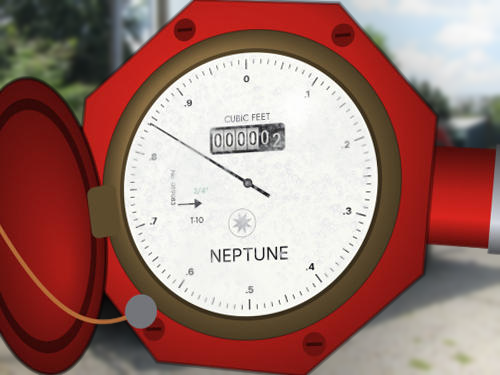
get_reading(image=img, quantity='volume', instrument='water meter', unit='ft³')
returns 1.84 ft³
